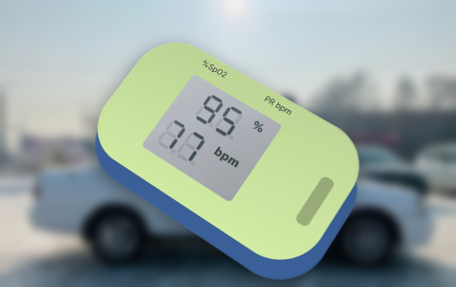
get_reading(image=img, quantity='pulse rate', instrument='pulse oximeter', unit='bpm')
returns 77 bpm
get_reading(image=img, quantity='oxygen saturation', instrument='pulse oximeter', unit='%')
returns 95 %
